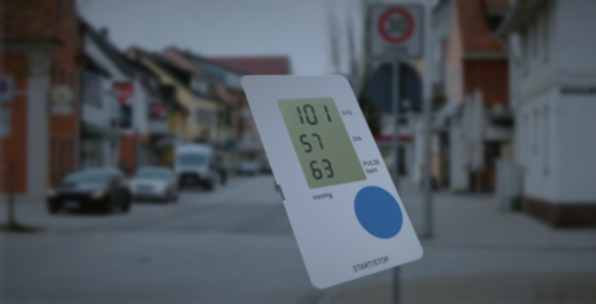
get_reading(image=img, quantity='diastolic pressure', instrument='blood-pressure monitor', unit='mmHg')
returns 57 mmHg
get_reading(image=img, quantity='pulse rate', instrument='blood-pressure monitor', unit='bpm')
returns 63 bpm
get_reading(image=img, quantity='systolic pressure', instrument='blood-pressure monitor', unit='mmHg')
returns 101 mmHg
